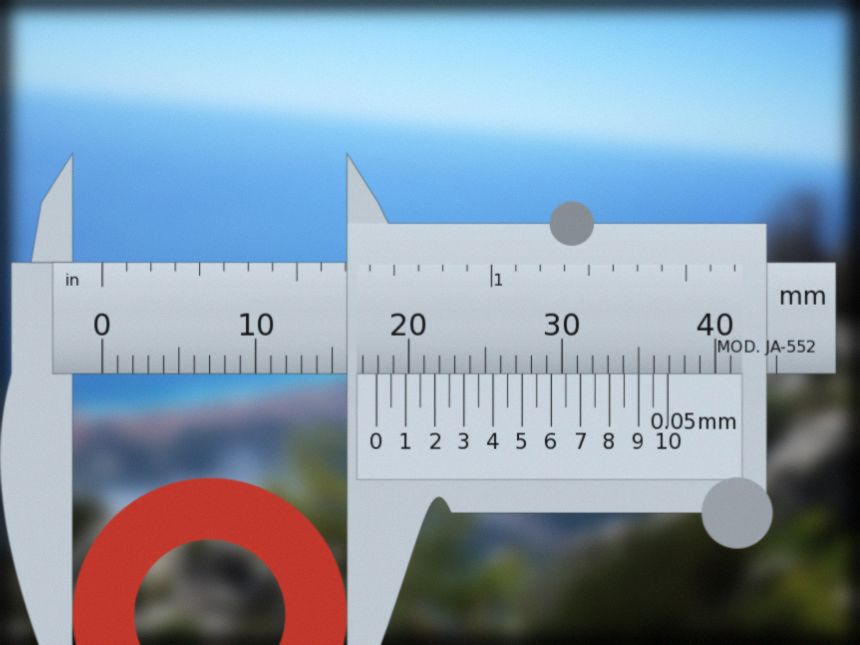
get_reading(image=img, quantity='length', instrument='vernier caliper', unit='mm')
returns 17.9 mm
